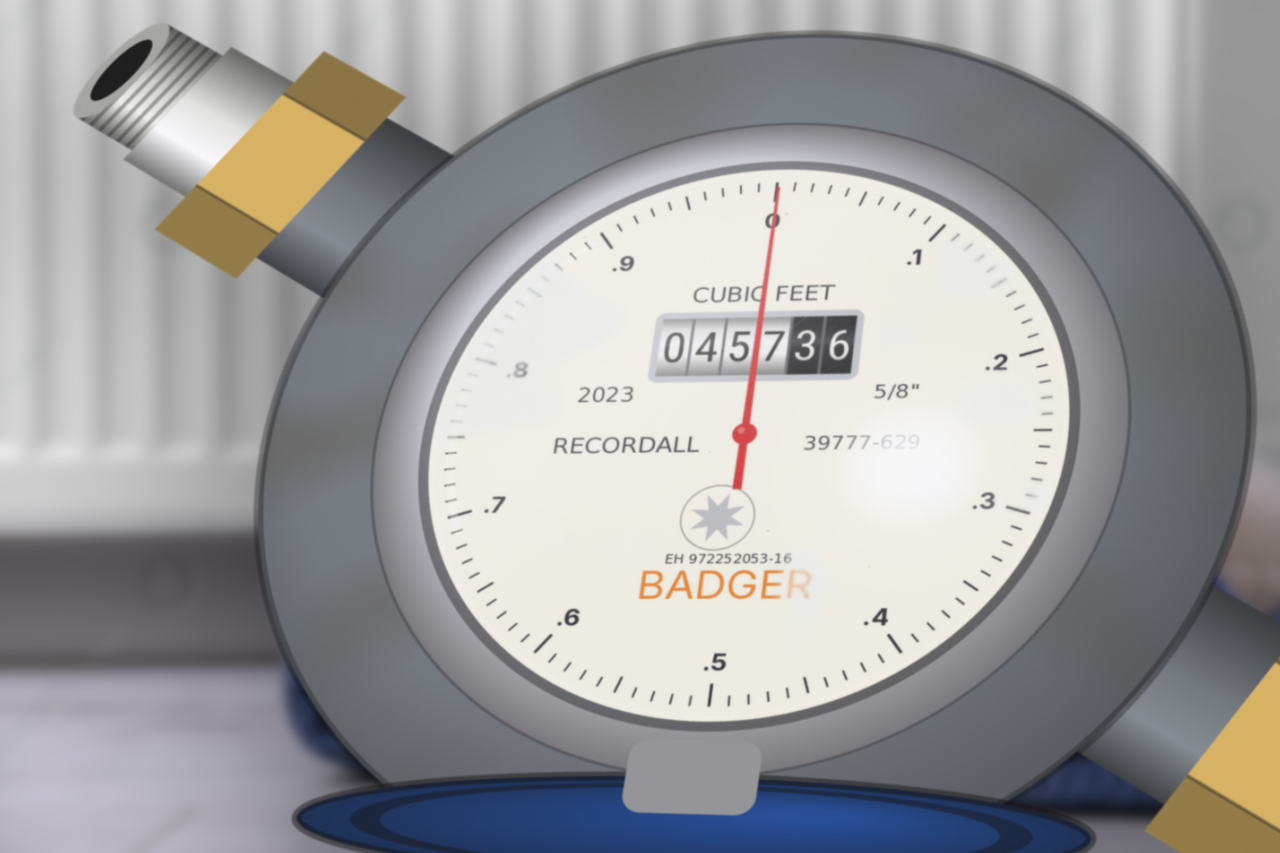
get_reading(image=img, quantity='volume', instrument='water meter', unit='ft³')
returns 45736.00 ft³
